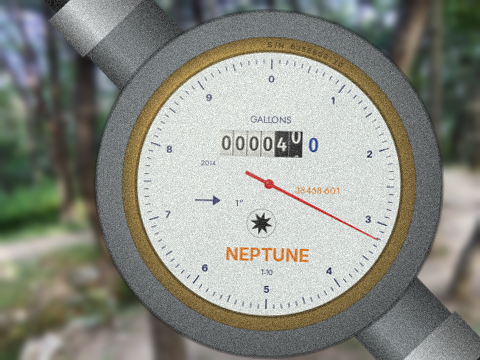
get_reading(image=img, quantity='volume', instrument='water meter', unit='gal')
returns 403.2 gal
